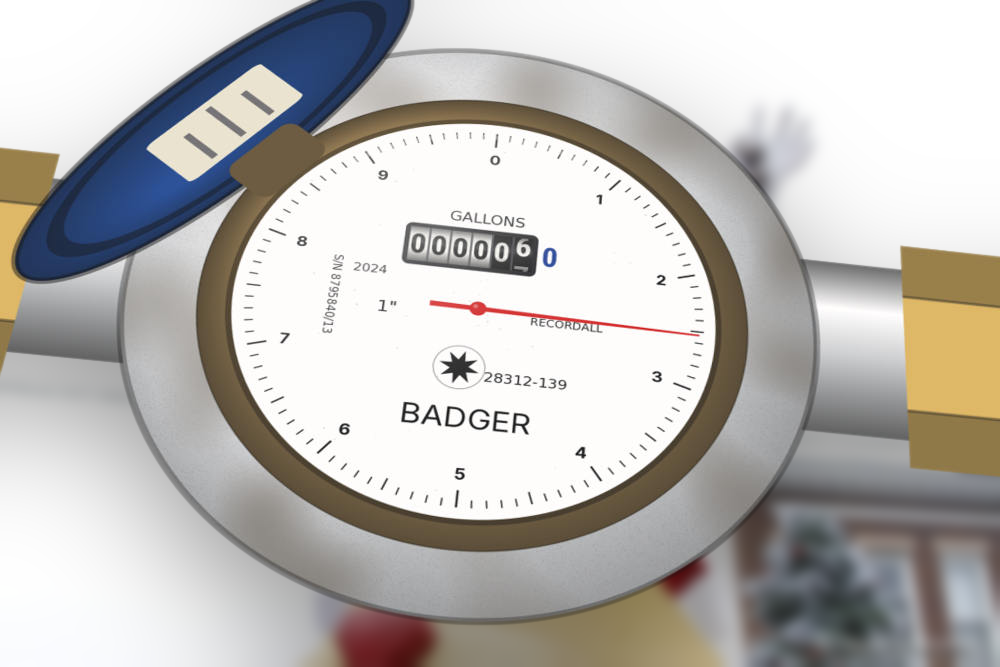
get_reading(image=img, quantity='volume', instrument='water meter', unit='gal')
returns 62.5 gal
